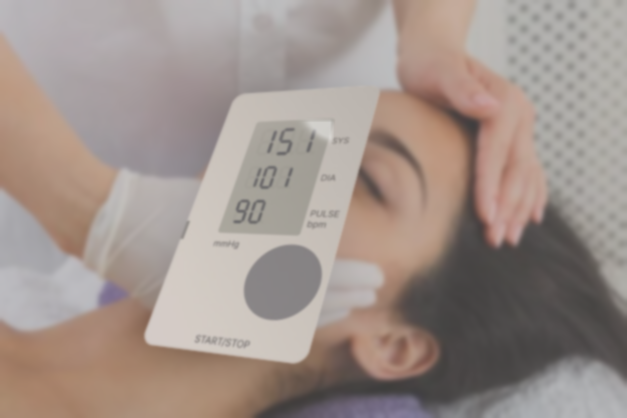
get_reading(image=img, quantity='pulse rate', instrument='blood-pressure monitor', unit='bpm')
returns 90 bpm
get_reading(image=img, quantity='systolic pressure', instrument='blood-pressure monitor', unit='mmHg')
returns 151 mmHg
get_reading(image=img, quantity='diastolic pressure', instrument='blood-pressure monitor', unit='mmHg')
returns 101 mmHg
